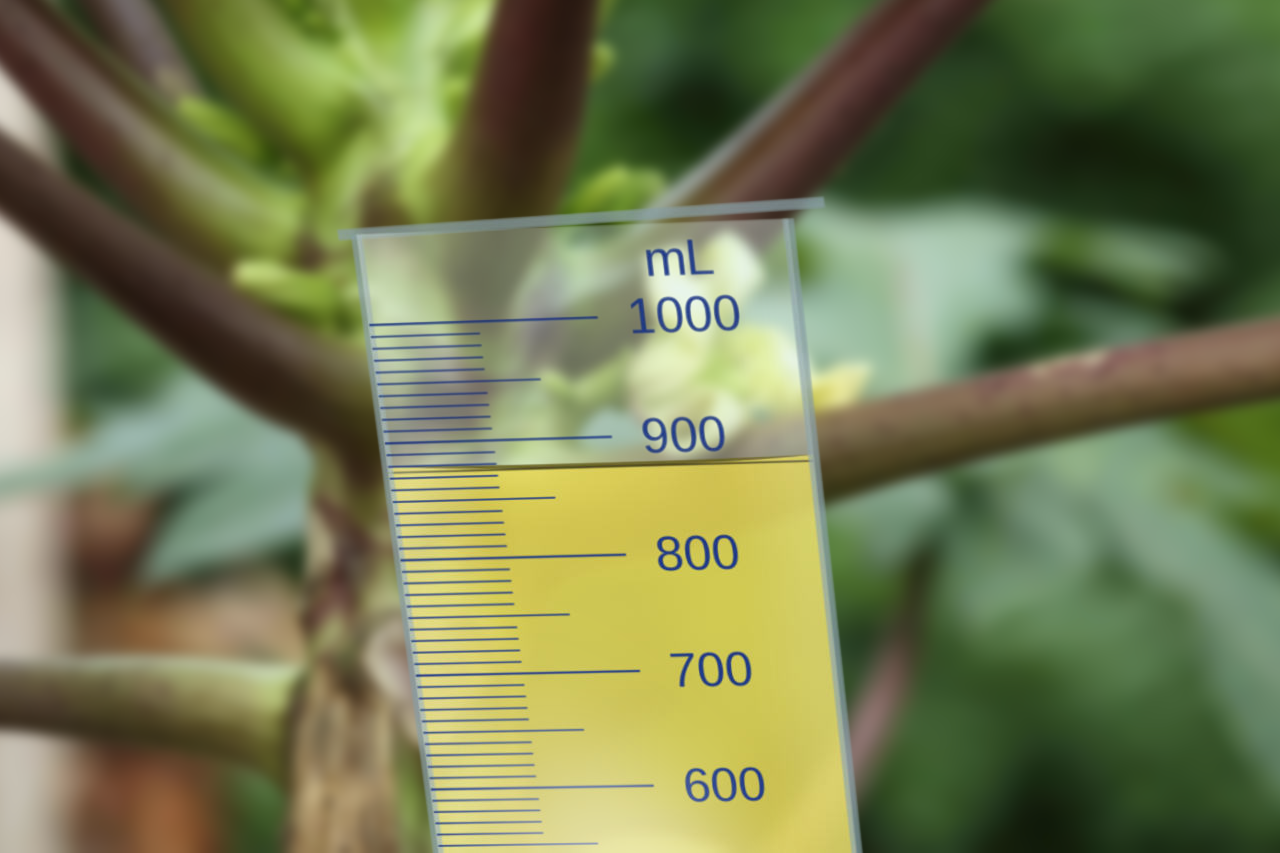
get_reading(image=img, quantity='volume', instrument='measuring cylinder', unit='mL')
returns 875 mL
